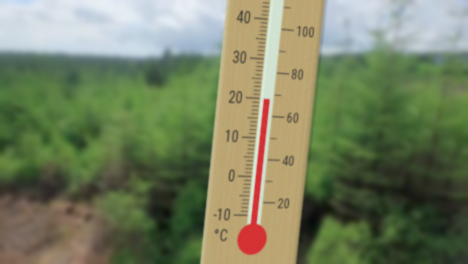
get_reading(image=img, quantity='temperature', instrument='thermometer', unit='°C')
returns 20 °C
